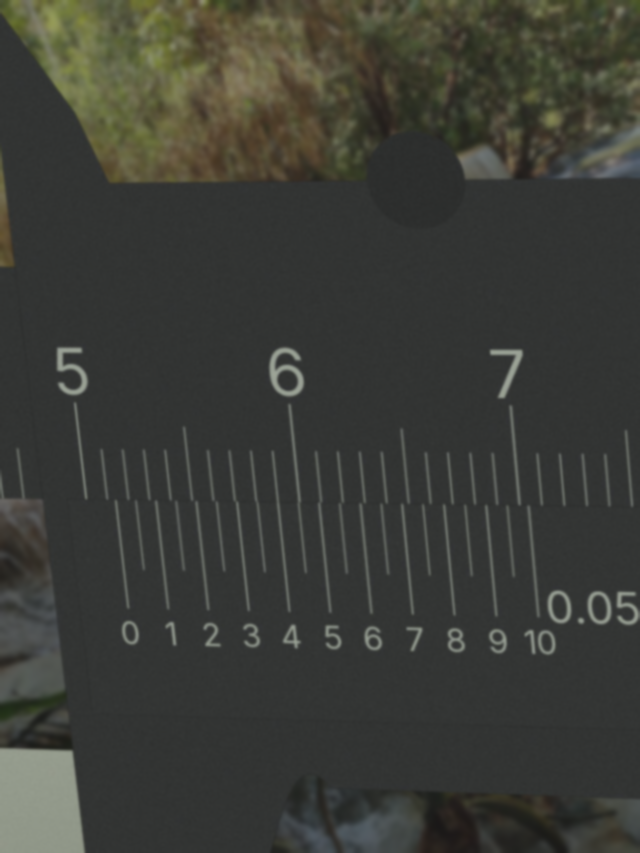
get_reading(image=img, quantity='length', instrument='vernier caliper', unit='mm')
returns 51.4 mm
